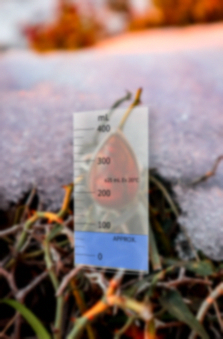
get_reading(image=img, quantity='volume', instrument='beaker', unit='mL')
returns 75 mL
